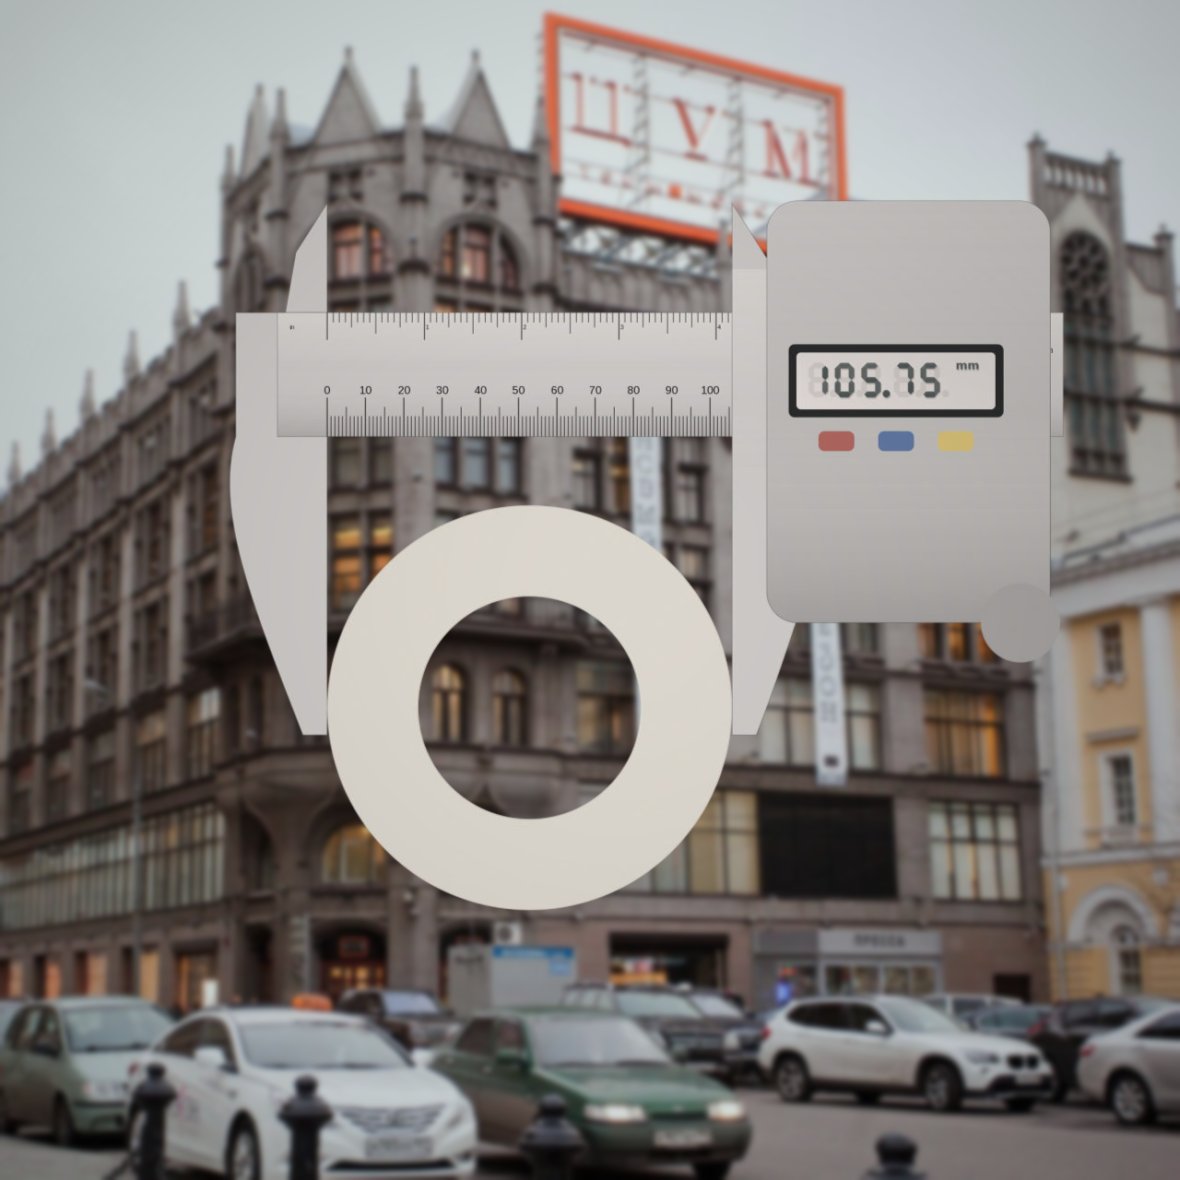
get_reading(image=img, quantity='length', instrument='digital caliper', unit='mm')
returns 105.75 mm
